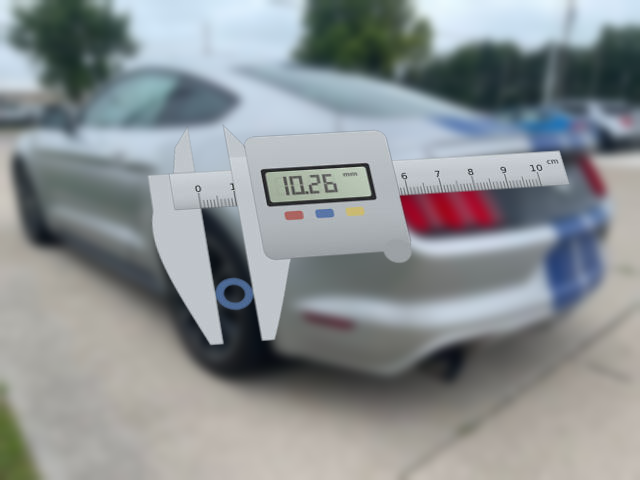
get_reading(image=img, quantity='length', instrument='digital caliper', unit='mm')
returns 10.26 mm
